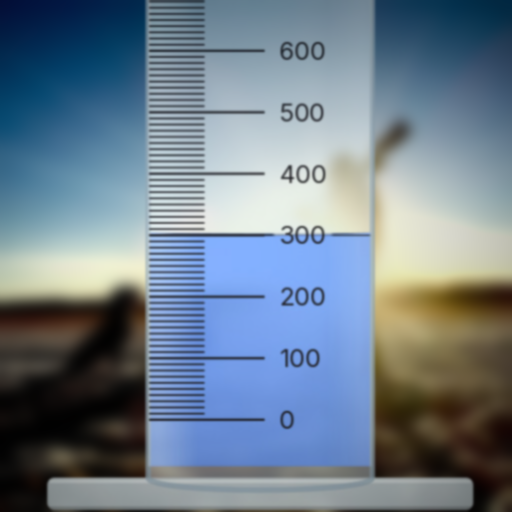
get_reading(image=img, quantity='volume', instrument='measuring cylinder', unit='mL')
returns 300 mL
